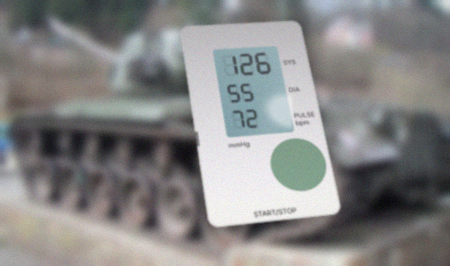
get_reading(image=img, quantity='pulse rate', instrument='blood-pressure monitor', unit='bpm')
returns 72 bpm
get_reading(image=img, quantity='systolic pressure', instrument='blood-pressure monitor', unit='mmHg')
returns 126 mmHg
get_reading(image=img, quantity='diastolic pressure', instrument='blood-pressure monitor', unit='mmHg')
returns 55 mmHg
